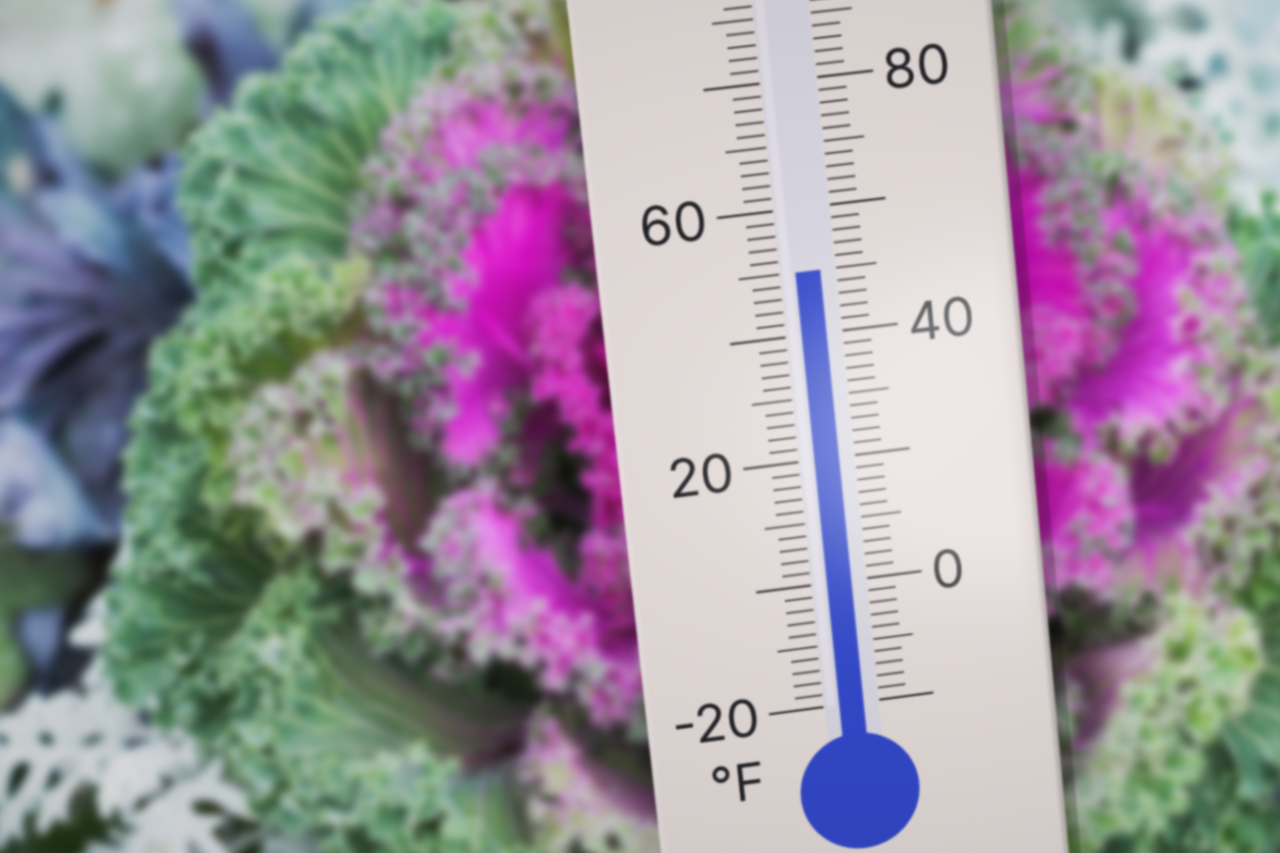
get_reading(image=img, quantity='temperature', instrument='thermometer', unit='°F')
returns 50 °F
